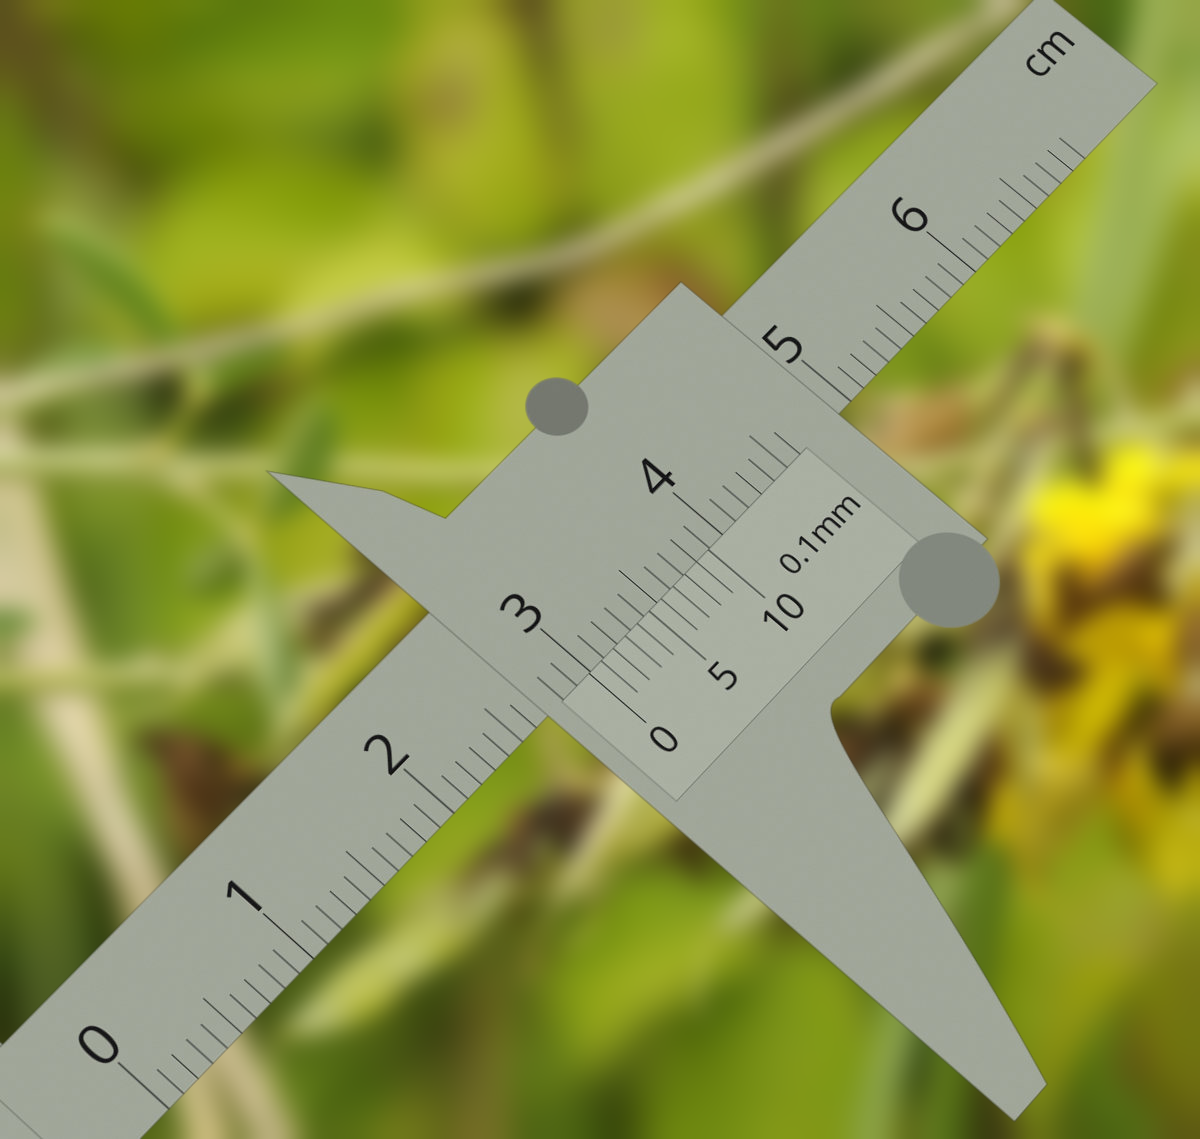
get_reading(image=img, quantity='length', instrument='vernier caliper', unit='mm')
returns 29.9 mm
